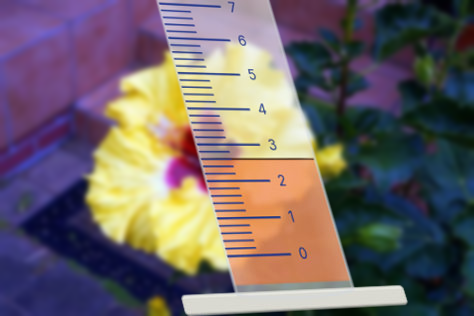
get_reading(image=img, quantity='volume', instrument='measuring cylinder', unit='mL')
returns 2.6 mL
